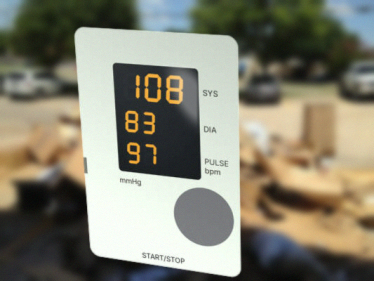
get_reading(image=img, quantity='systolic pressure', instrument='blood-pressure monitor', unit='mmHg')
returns 108 mmHg
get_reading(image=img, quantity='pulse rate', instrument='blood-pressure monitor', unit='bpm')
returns 97 bpm
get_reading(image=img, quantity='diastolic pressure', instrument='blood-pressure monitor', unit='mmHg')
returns 83 mmHg
